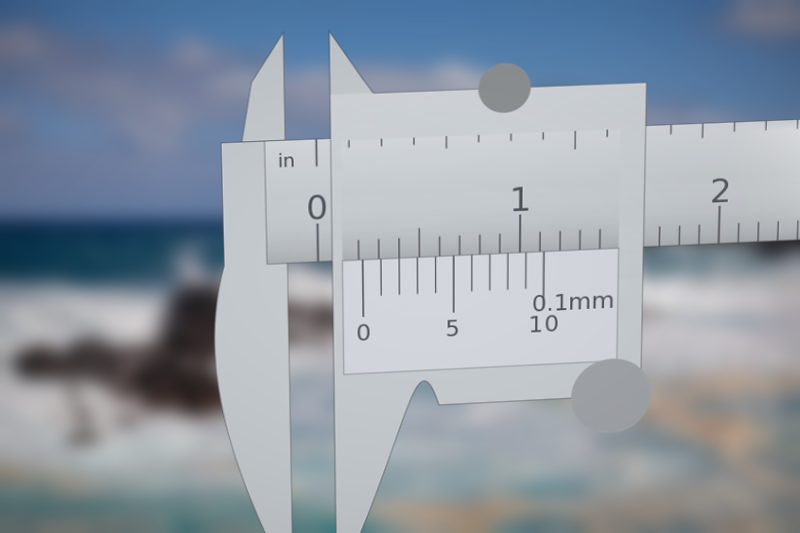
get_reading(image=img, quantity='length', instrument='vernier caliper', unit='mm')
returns 2.2 mm
